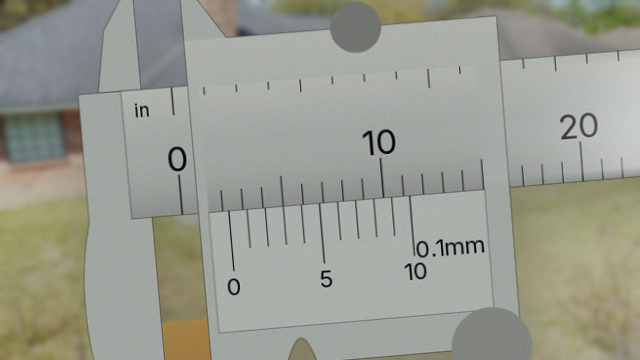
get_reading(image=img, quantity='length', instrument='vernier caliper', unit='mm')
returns 2.3 mm
